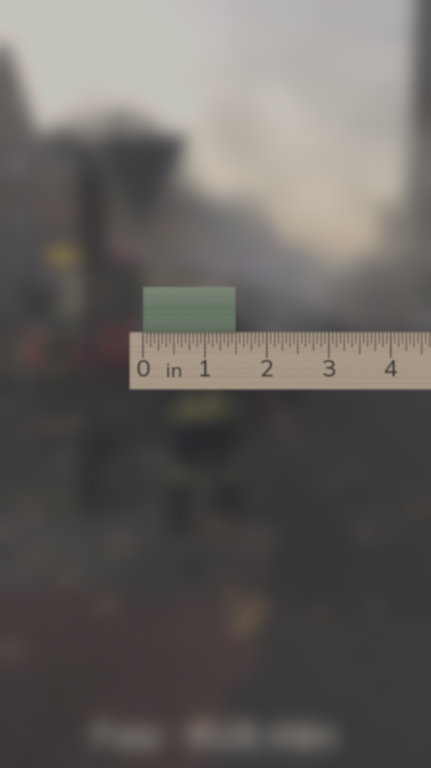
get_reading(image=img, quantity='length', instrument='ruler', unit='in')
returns 1.5 in
